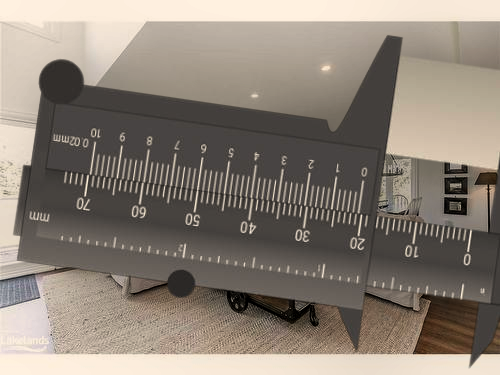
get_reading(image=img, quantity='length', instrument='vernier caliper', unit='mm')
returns 20.6 mm
